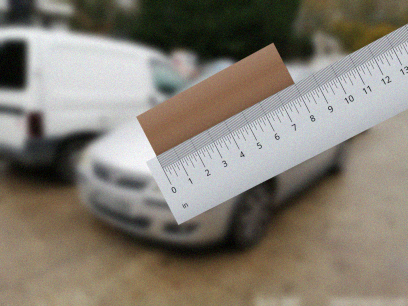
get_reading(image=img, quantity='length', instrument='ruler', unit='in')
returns 8 in
